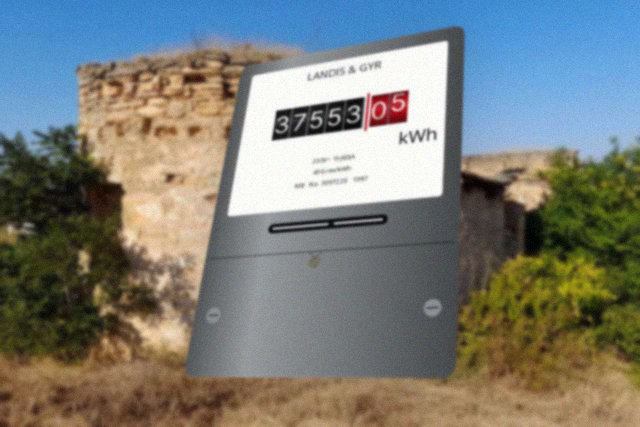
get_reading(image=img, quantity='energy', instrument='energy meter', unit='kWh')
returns 37553.05 kWh
